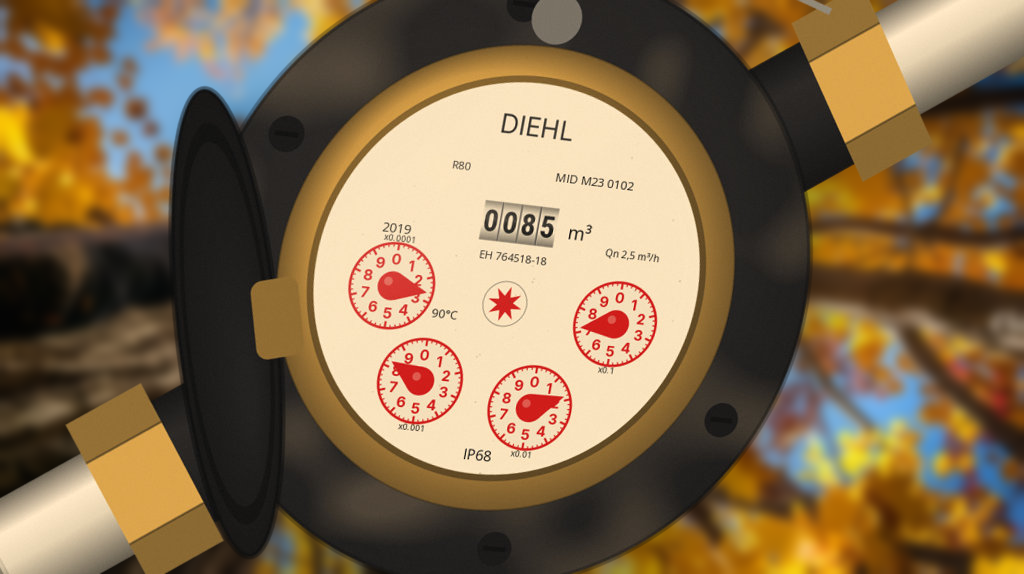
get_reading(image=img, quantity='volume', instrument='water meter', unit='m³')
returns 85.7182 m³
